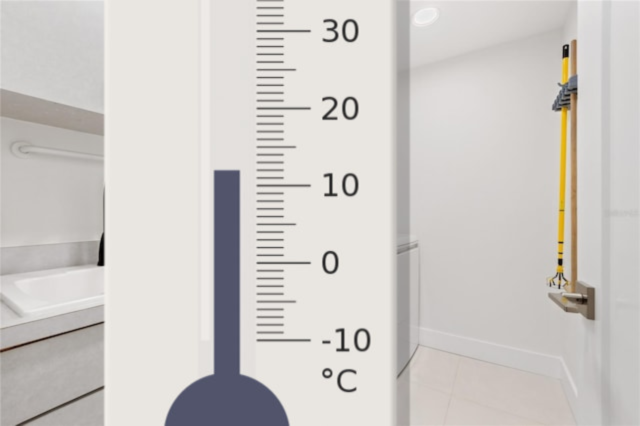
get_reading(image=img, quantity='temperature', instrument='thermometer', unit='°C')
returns 12 °C
